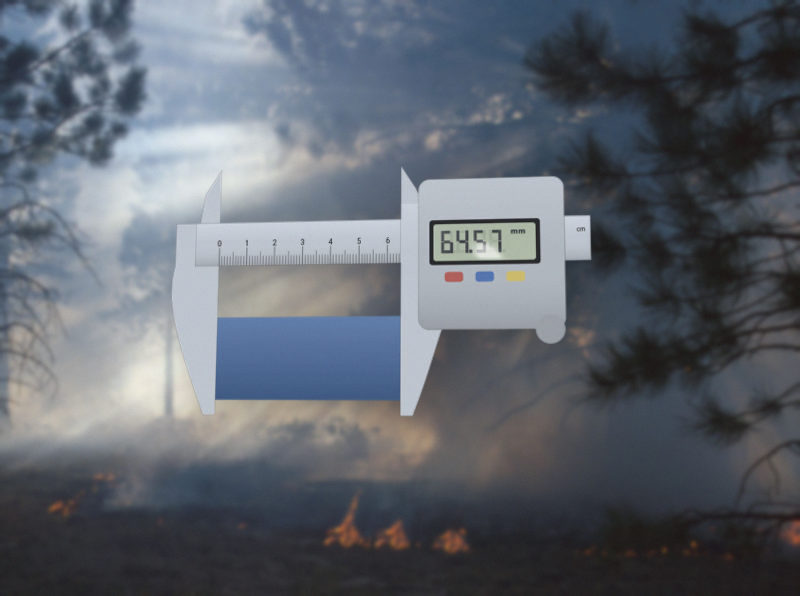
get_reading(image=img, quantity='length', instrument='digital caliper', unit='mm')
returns 64.57 mm
